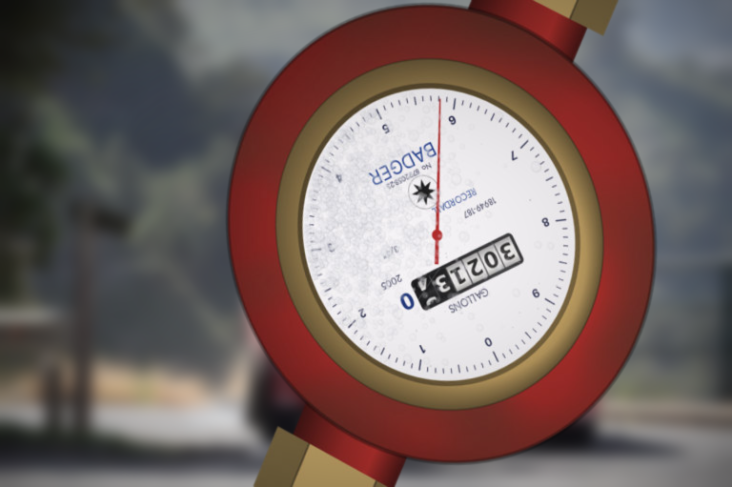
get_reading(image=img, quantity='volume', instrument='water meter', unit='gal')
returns 3021335.8 gal
